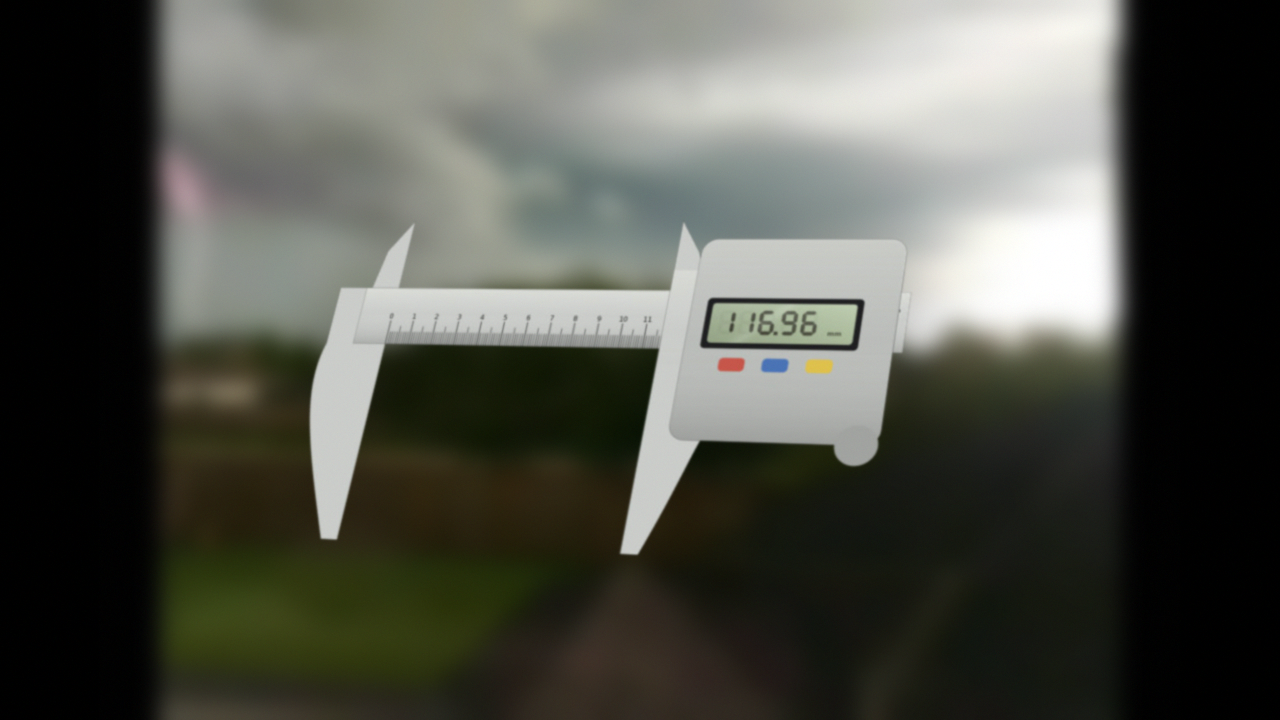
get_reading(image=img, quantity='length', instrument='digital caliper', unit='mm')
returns 116.96 mm
